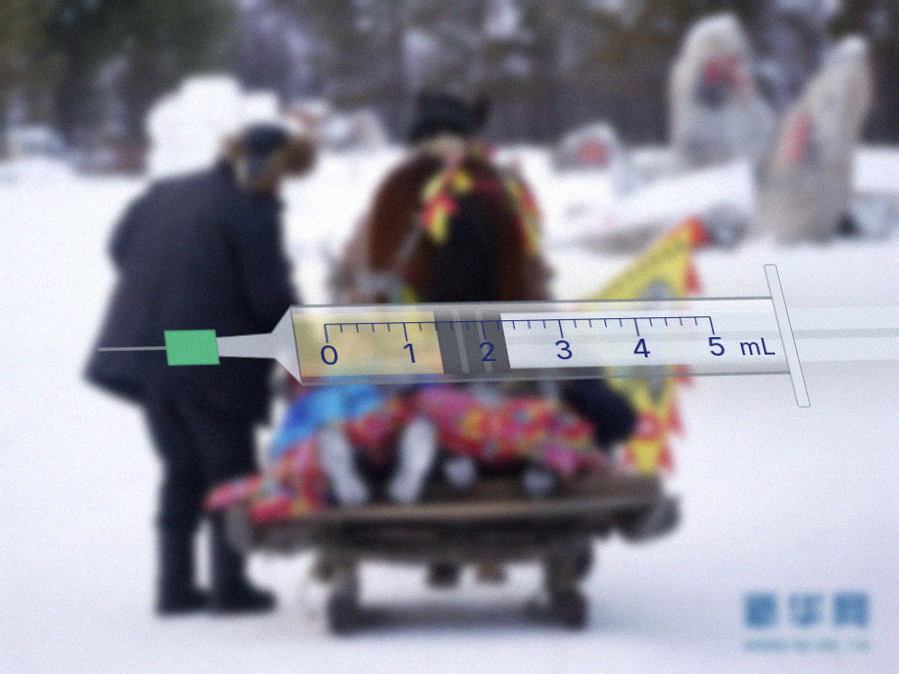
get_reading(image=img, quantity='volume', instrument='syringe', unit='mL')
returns 1.4 mL
